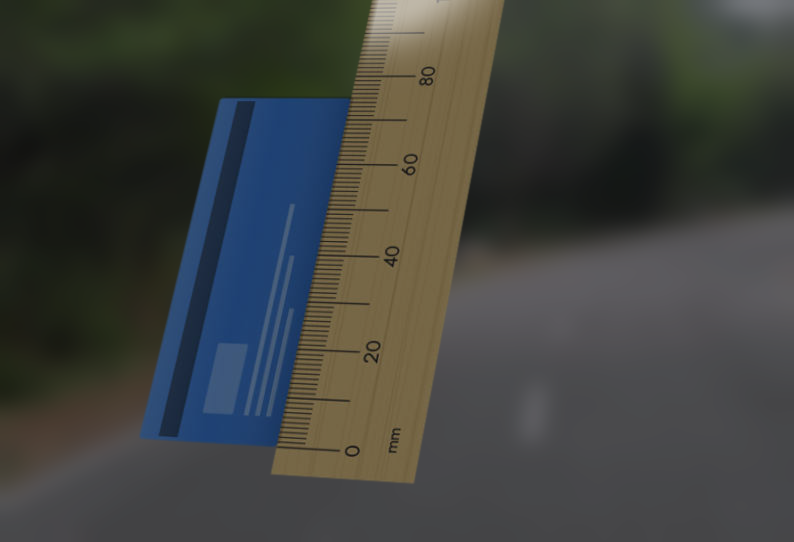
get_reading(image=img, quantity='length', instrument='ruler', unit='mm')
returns 75 mm
